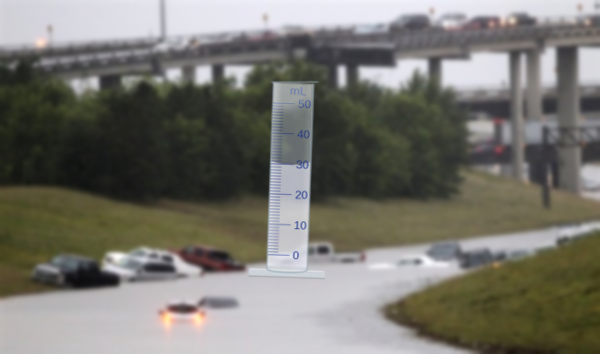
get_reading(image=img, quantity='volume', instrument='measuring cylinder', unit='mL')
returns 30 mL
